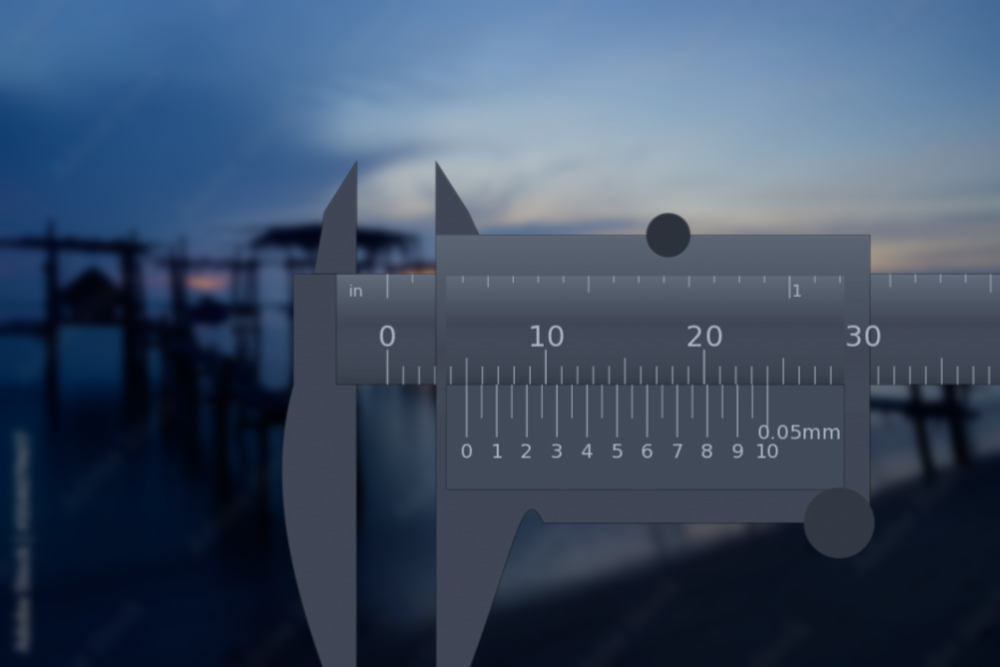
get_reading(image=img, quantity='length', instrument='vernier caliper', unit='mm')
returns 5.0 mm
